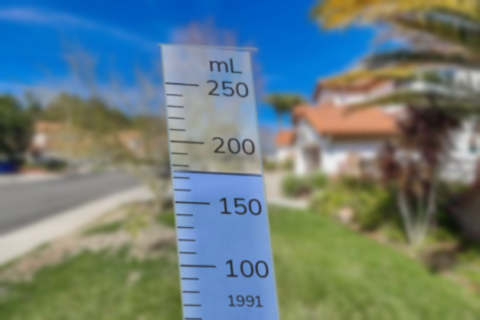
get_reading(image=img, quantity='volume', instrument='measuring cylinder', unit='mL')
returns 175 mL
